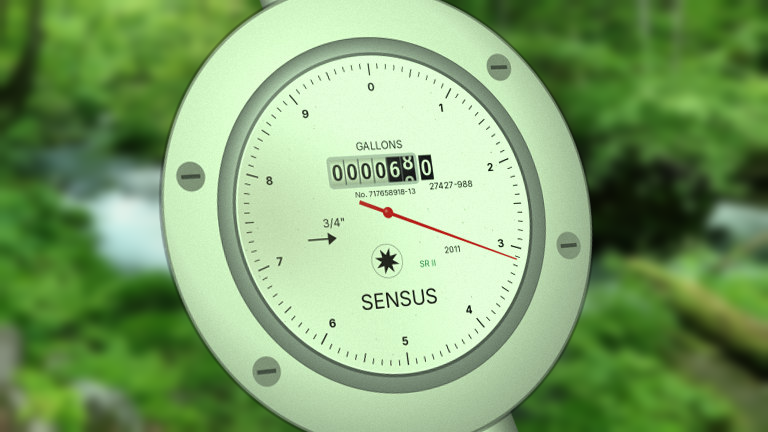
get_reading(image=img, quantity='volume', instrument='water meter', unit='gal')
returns 683.1 gal
